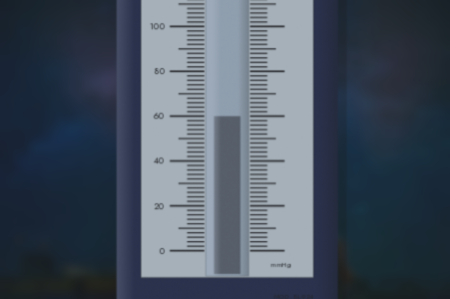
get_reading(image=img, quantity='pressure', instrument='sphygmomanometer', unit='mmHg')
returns 60 mmHg
